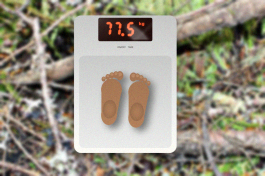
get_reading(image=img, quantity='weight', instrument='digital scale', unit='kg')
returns 77.5 kg
